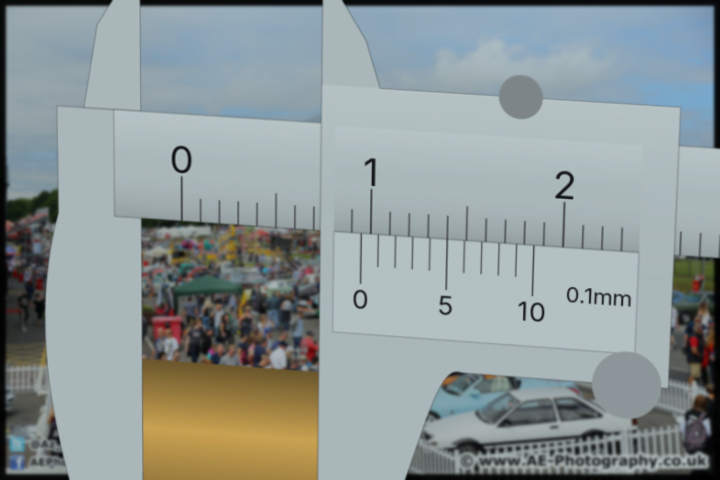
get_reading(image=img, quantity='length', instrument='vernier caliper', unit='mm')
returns 9.5 mm
